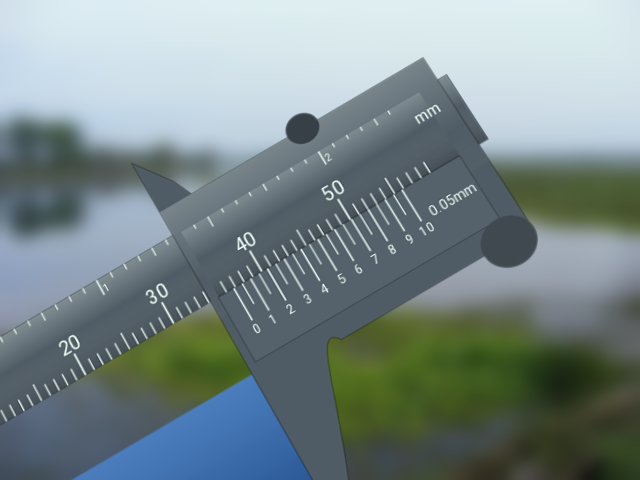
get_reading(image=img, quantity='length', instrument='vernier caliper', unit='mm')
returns 36.8 mm
